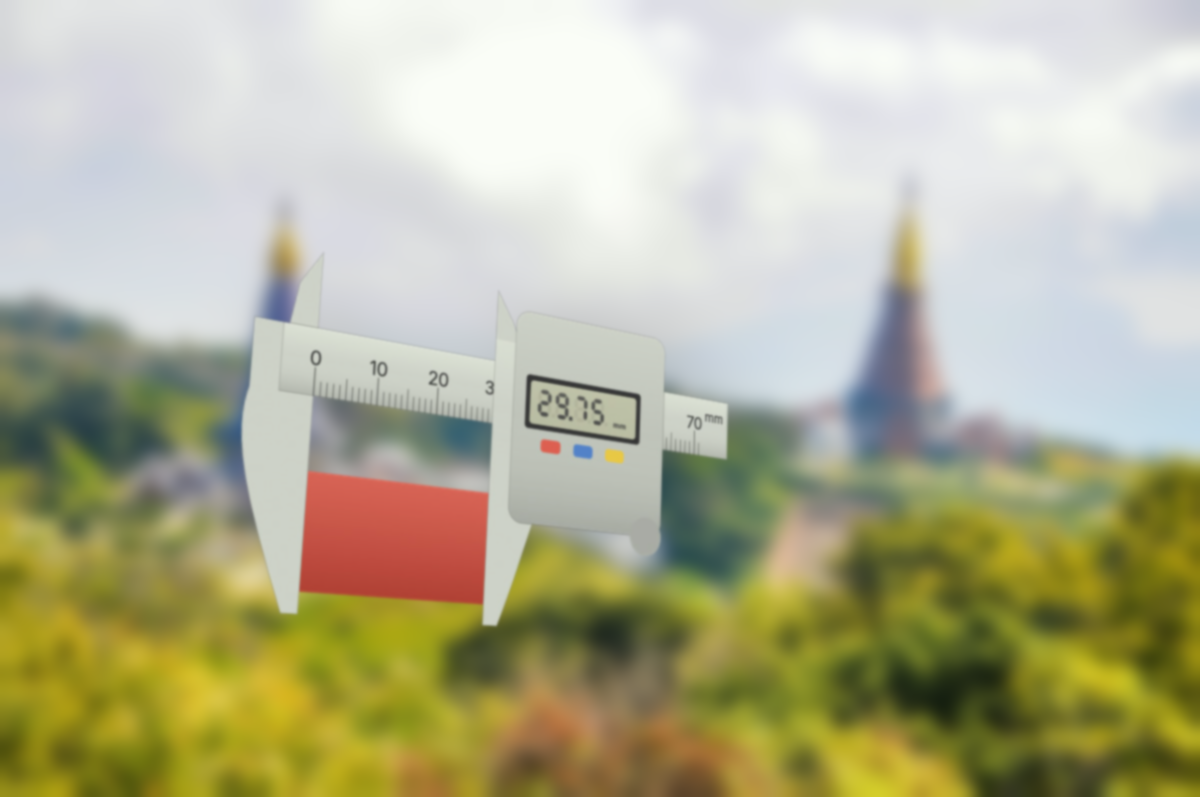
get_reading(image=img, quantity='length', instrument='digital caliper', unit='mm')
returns 29.75 mm
